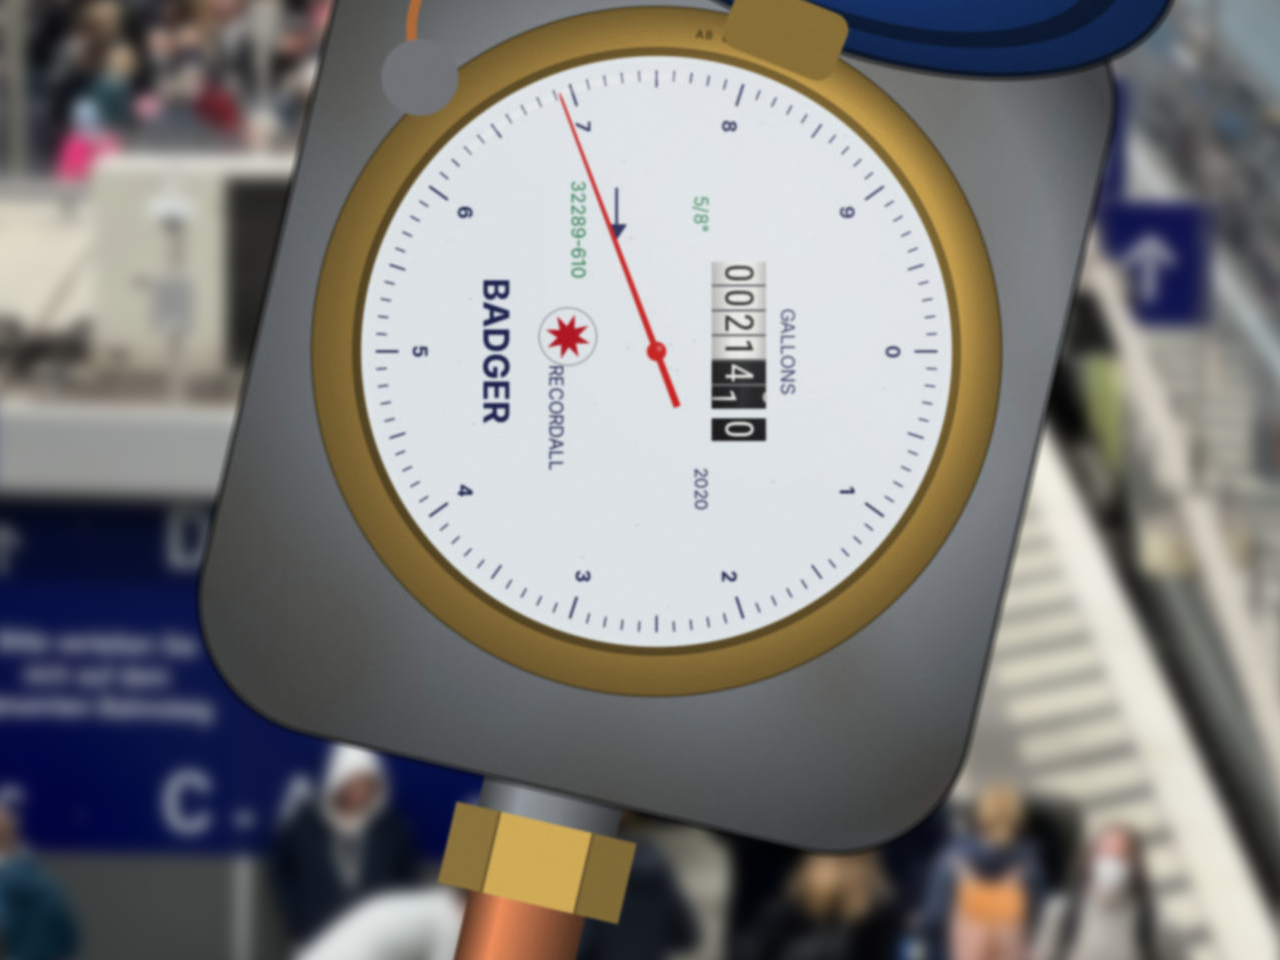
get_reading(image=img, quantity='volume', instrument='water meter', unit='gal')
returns 21406.9 gal
